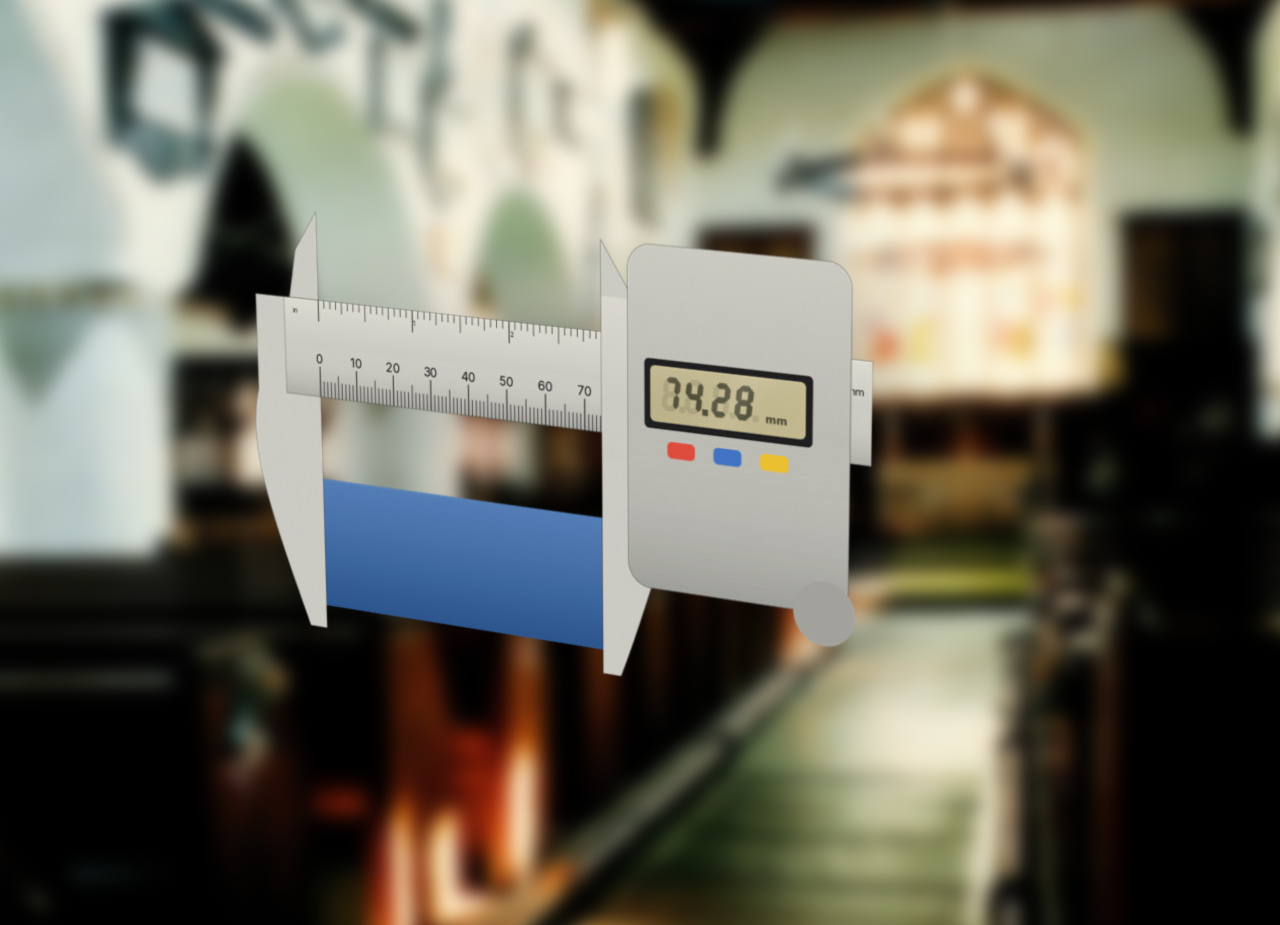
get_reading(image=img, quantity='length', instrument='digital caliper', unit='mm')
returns 74.28 mm
